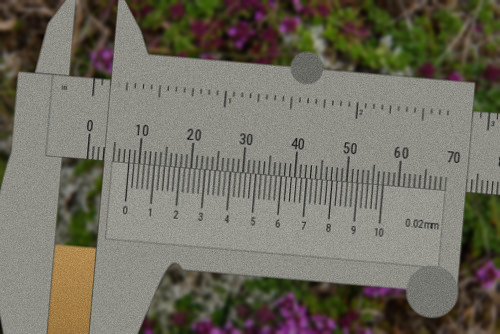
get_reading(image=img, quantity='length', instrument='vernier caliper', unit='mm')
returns 8.0 mm
